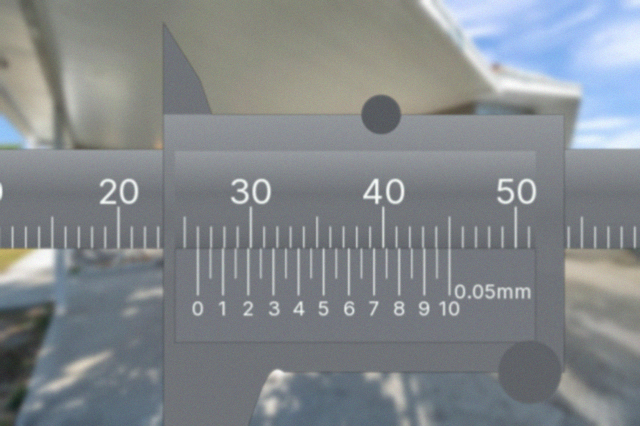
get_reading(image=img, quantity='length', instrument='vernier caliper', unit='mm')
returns 26.0 mm
